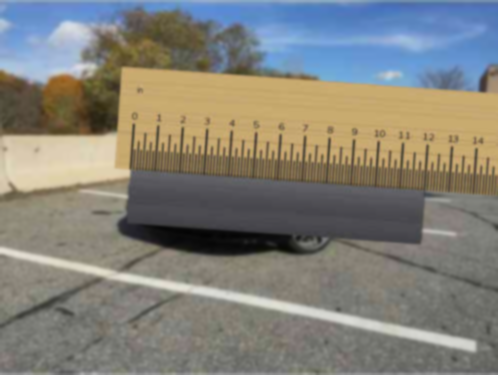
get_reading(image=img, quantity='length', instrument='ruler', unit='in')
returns 12 in
